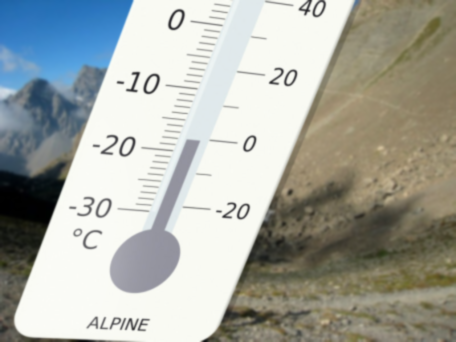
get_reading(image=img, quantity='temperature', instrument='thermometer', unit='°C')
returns -18 °C
